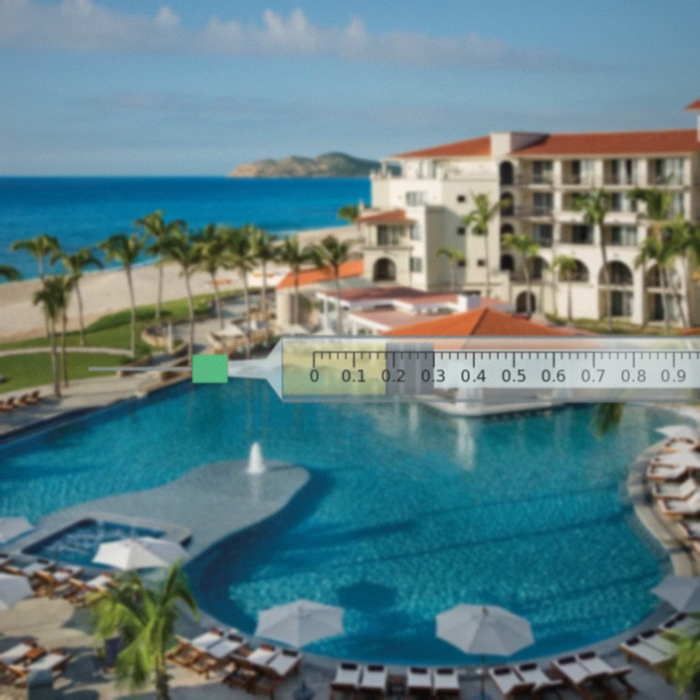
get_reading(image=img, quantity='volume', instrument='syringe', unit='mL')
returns 0.18 mL
